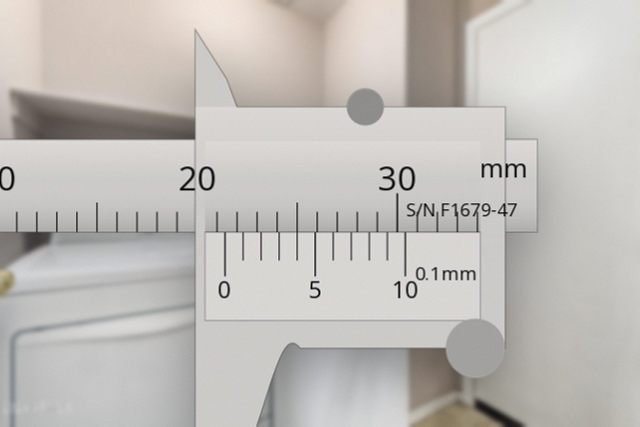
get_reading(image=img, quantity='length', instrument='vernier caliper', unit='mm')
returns 21.4 mm
